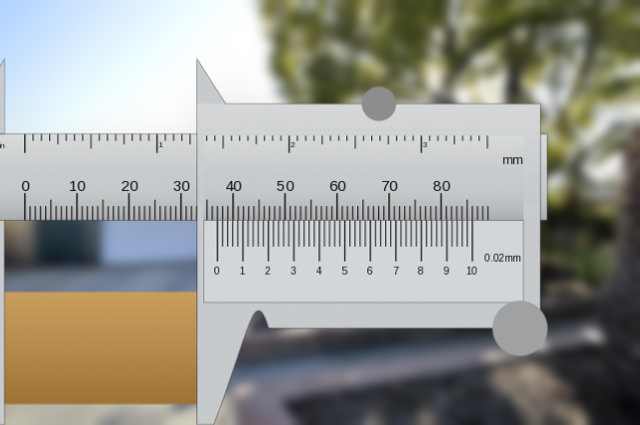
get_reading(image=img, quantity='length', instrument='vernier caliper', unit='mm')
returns 37.0 mm
